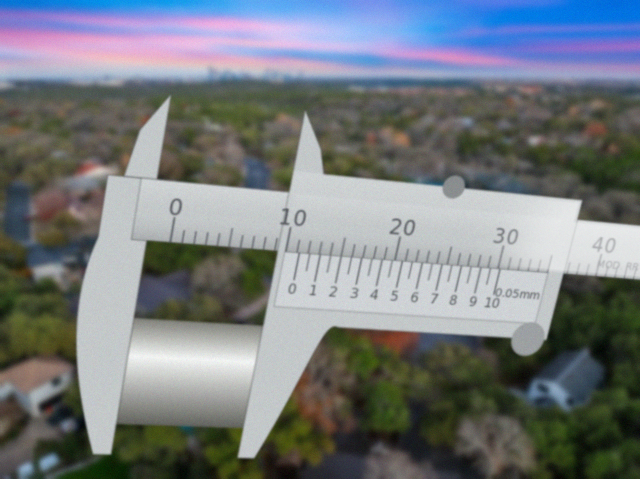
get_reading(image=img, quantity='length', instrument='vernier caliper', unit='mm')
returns 11.2 mm
